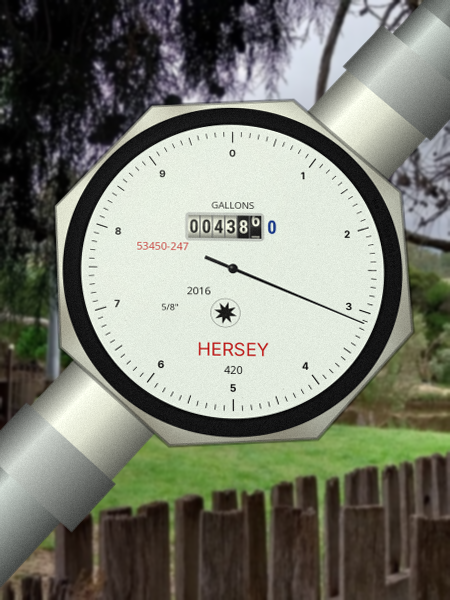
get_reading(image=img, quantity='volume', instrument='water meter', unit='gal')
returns 43863.1 gal
